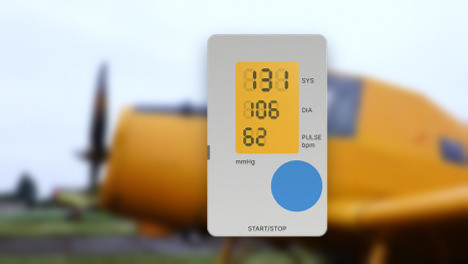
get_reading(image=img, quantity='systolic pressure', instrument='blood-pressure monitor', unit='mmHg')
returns 131 mmHg
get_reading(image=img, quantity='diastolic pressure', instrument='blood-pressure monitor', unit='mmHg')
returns 106 mmHg
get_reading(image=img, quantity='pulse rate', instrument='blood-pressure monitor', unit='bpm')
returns 62 bpm
